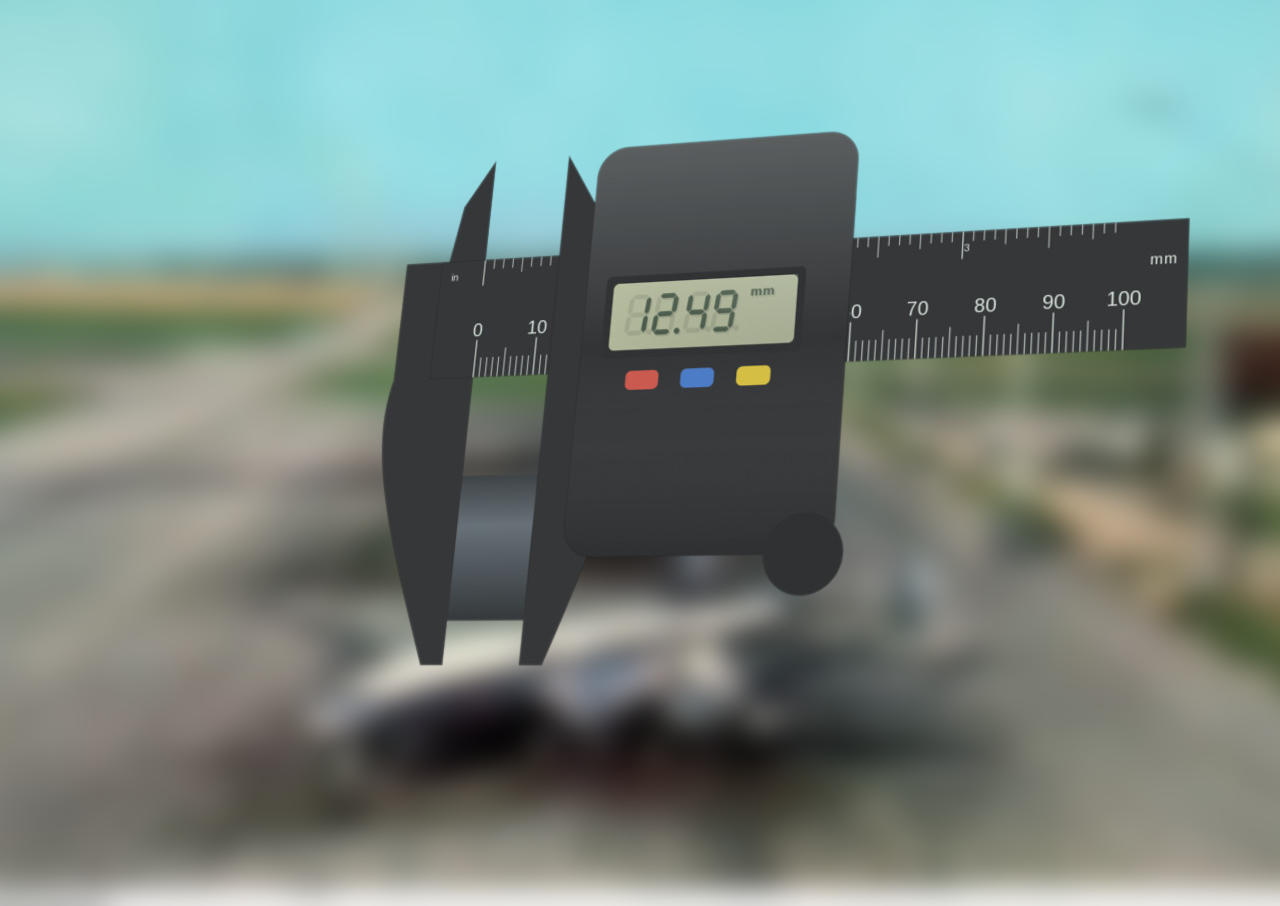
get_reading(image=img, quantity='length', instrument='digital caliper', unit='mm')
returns 12.49 mm
